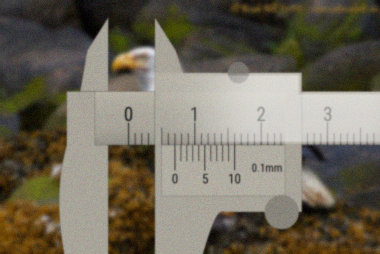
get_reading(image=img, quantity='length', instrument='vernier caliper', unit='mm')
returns 7.0 mm
